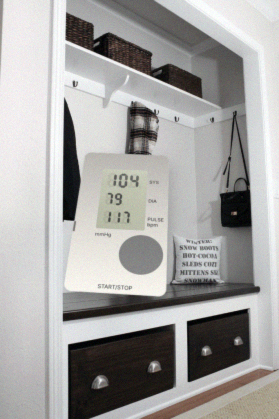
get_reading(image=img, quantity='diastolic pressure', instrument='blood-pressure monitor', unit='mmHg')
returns 79 mmHg
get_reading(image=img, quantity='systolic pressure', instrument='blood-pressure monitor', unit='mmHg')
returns 104 mmHg
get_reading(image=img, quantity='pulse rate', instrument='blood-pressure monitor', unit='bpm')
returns 117 bpm
